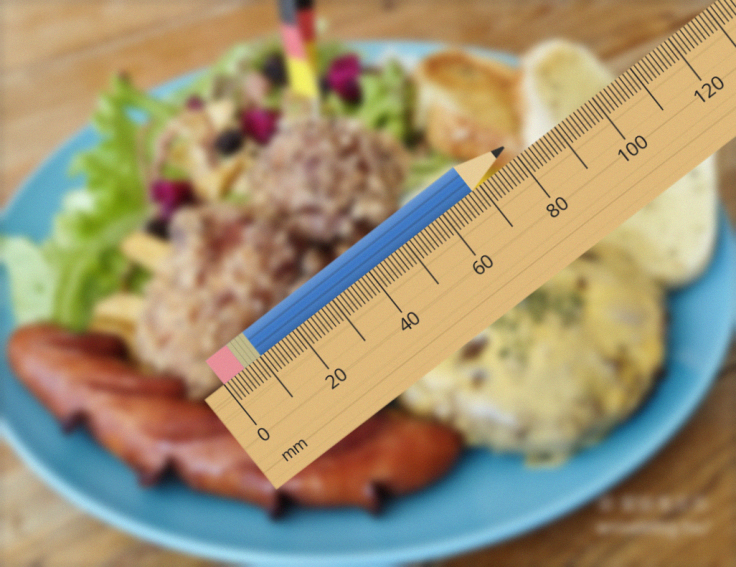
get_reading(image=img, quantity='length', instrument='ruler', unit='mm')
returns 79 mm
